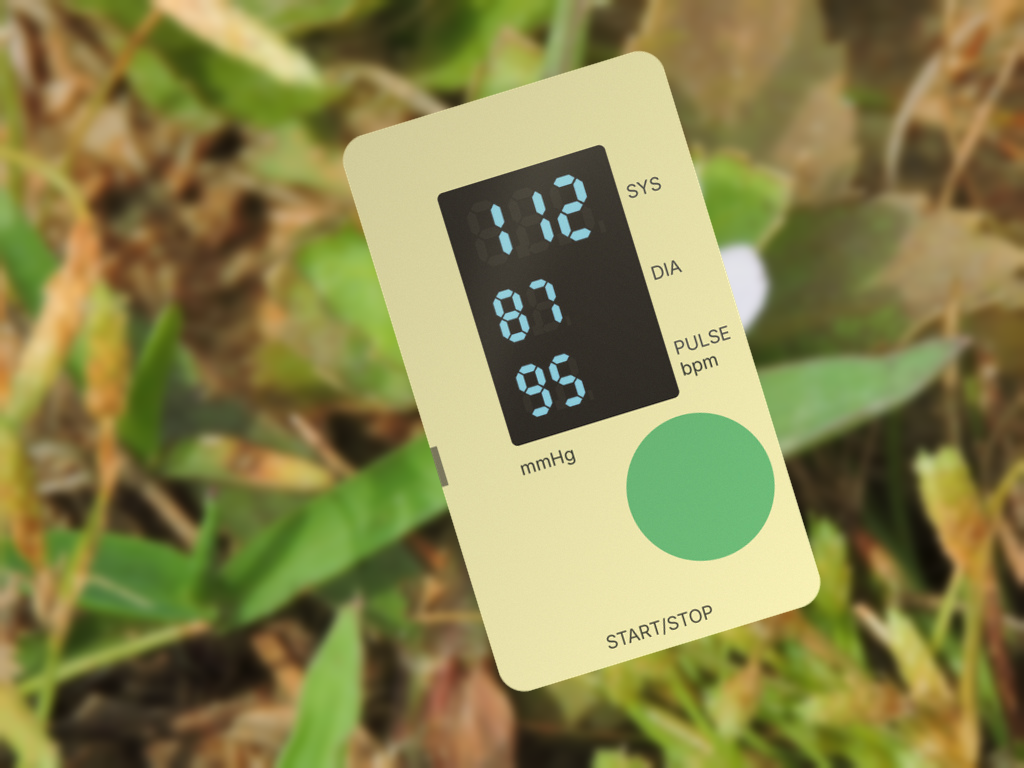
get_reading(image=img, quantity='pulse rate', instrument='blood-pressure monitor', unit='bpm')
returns 95 bpm
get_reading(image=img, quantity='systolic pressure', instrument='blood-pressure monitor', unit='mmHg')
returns 112 mmHg
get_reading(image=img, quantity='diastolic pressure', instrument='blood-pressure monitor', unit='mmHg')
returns 87 mmHg
